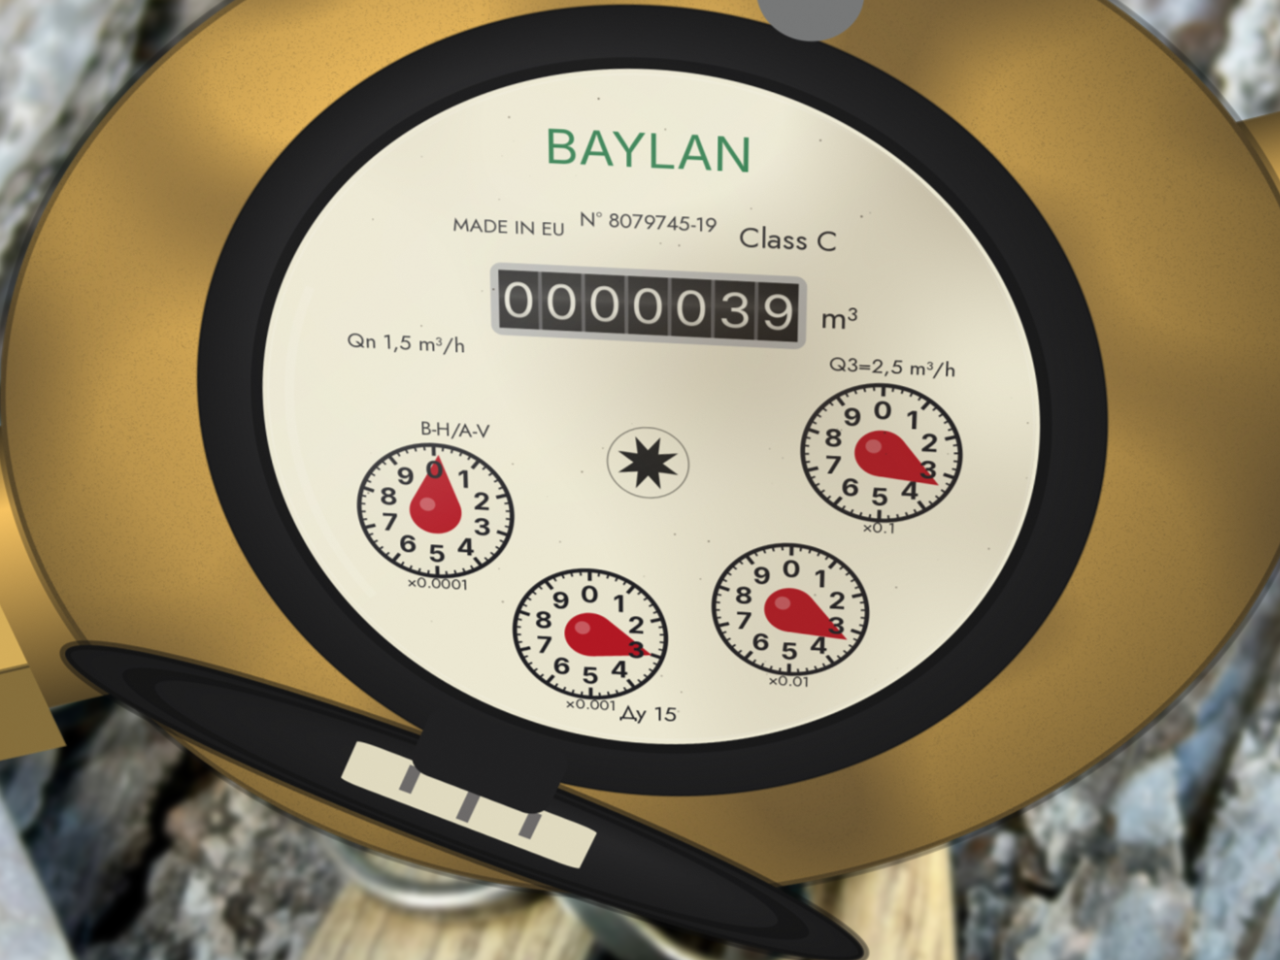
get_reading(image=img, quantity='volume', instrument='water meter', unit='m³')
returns 39.3330 m³
